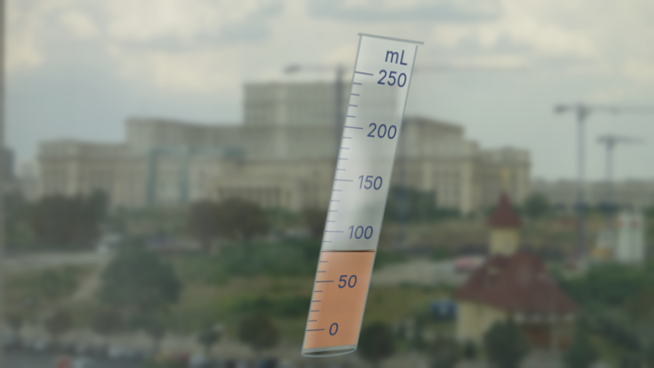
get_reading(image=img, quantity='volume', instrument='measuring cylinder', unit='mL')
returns 80 mL
